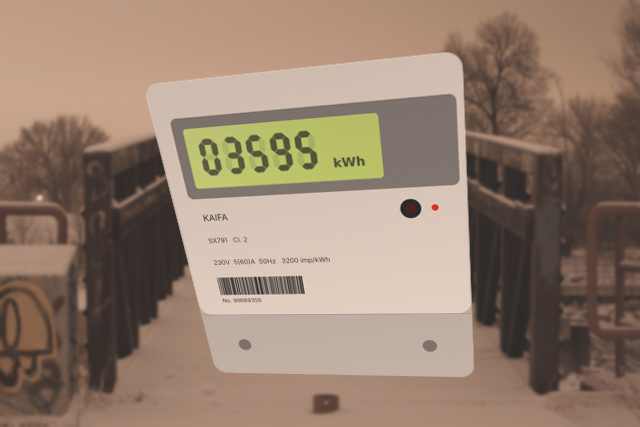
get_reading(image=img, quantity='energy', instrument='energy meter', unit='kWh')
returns 3595 kWh
